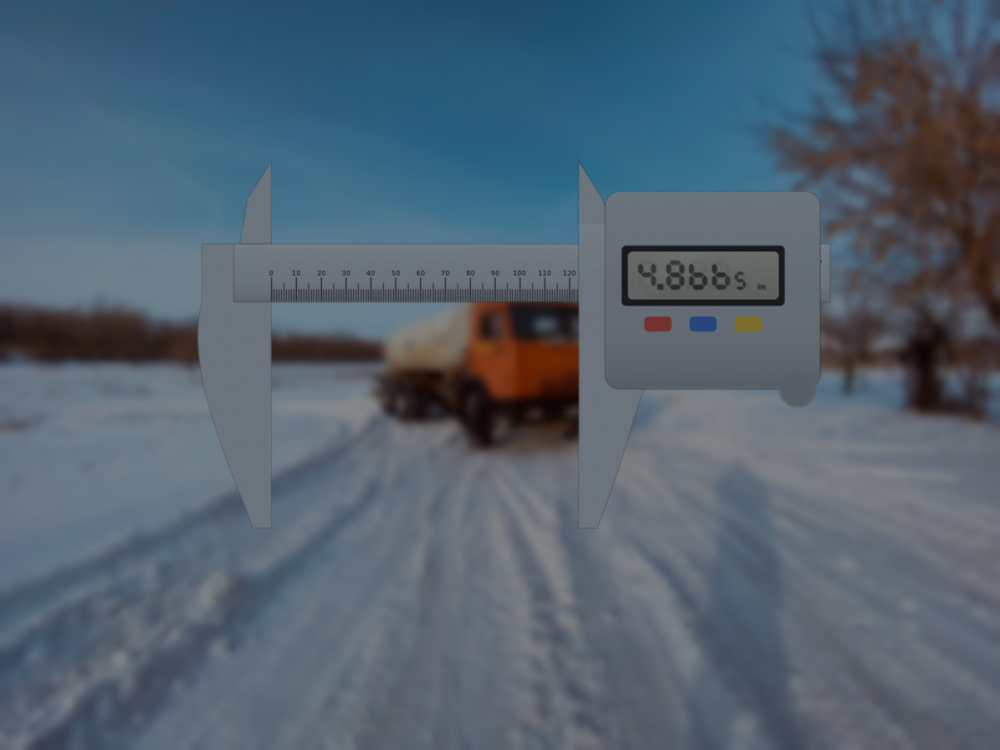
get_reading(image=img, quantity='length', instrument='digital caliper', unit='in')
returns 4.8665 in
